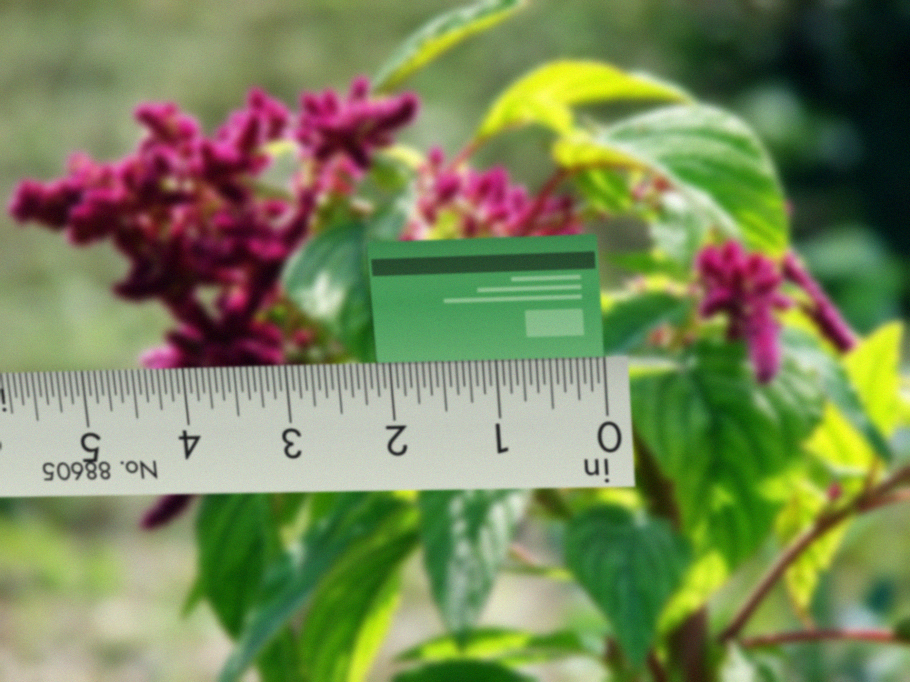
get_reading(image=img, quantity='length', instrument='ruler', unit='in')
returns 2.125 in
